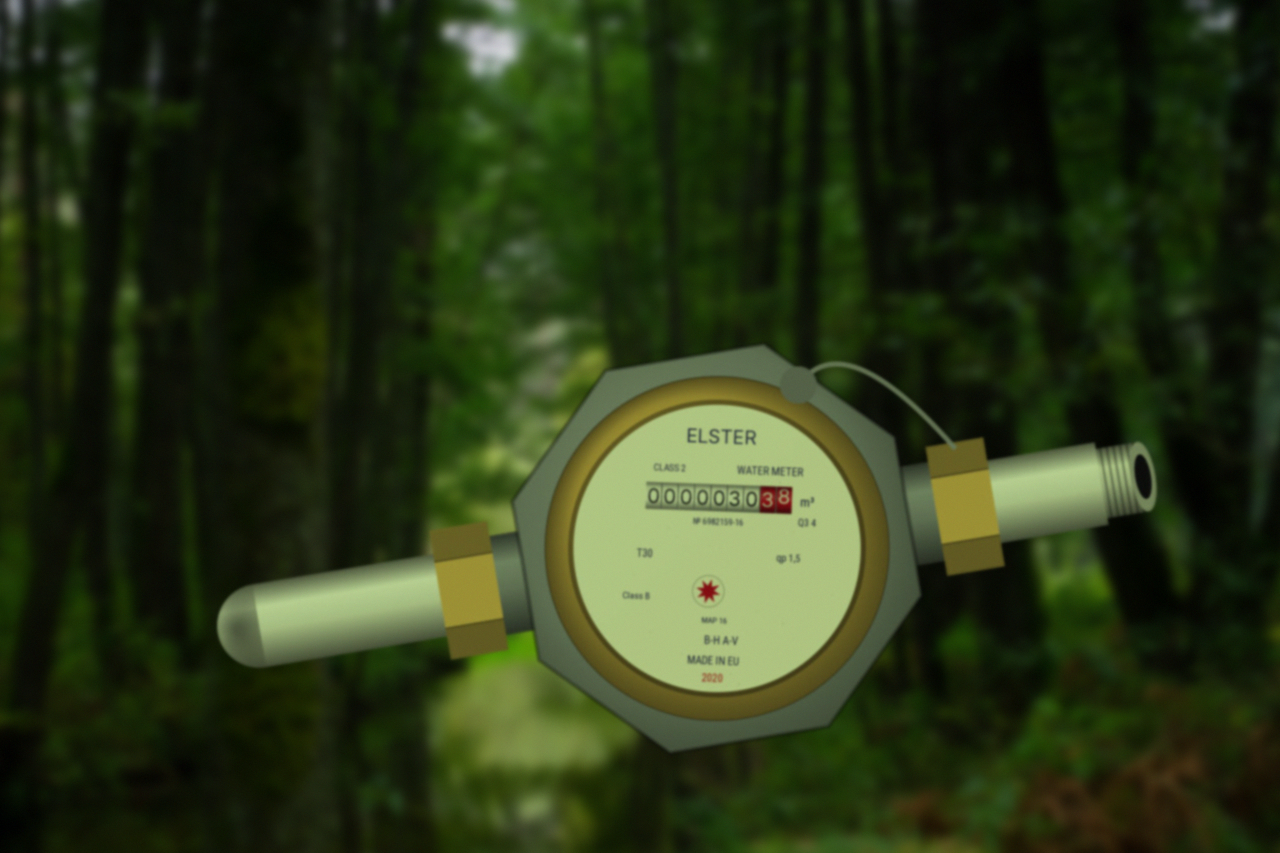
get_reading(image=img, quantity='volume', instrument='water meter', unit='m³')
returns 30.38 m³
